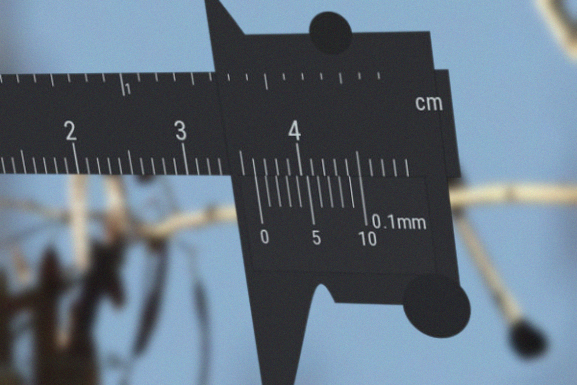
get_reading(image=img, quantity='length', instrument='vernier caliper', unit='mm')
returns 36.0 mm
